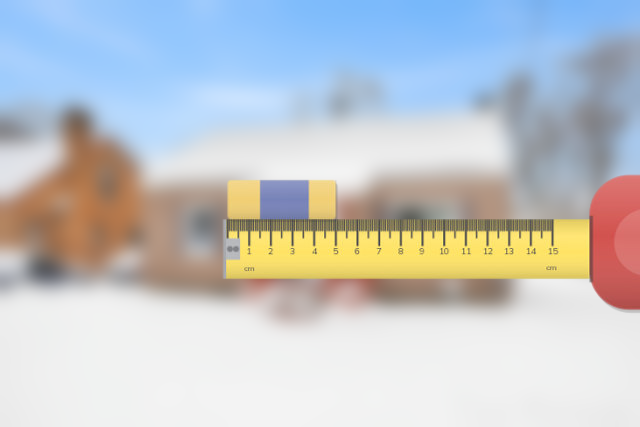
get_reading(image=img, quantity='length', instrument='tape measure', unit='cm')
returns 5 cm
